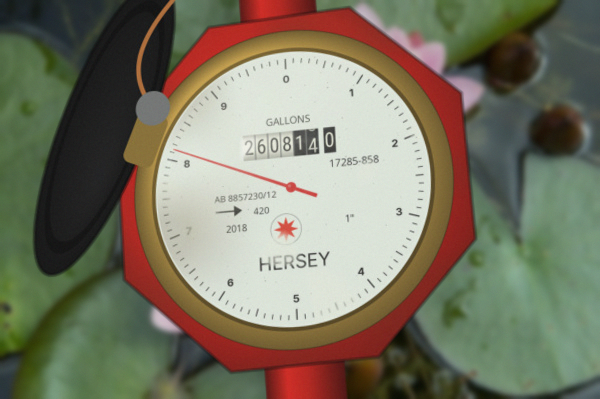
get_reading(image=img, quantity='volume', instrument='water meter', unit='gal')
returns 2608138.1 gal
